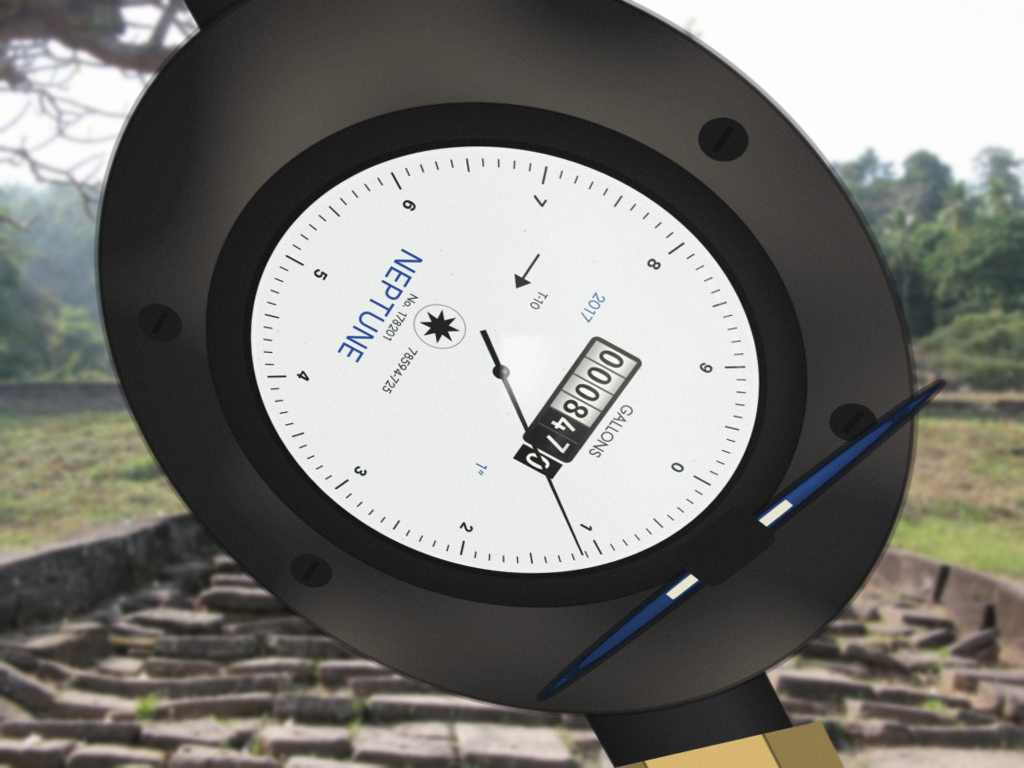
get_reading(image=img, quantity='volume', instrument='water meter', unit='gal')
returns 8471.1 gal
